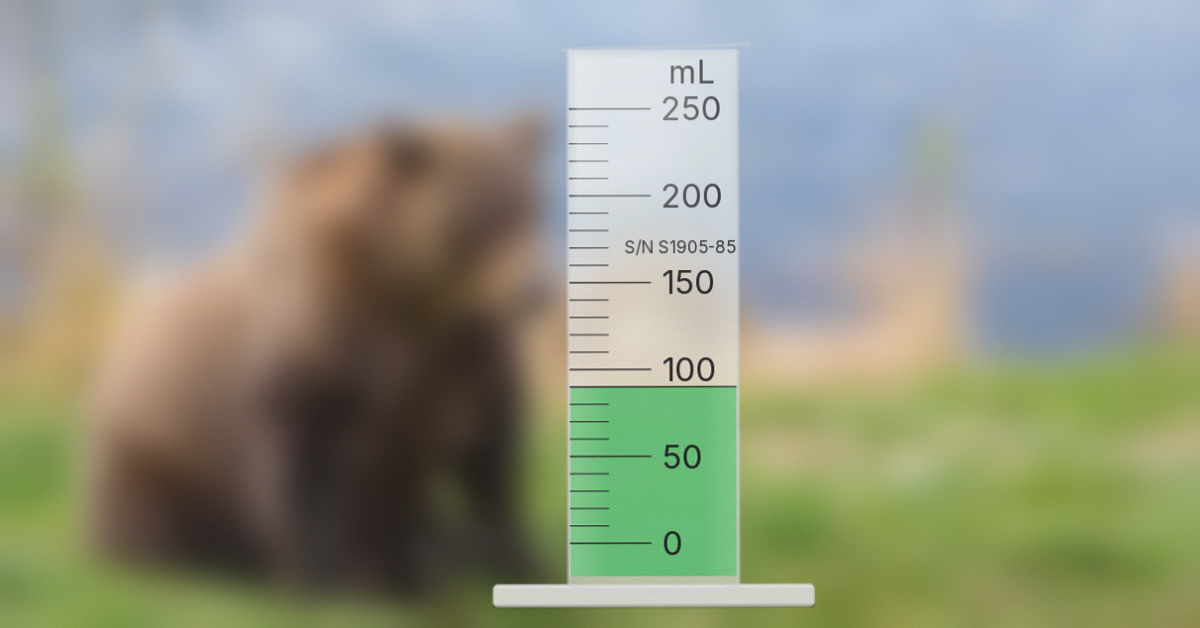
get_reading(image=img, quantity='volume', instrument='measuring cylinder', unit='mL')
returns 90 mL
